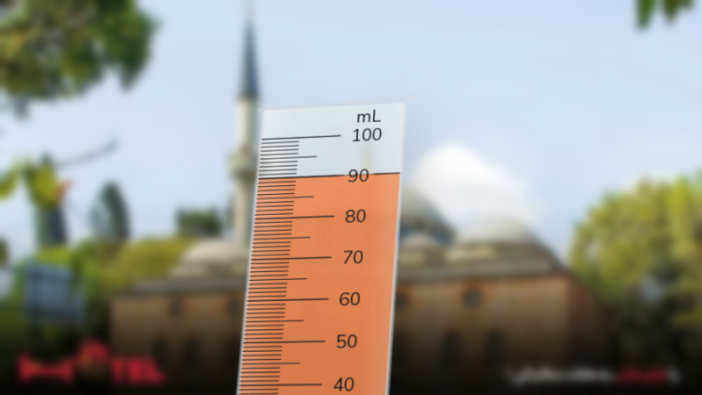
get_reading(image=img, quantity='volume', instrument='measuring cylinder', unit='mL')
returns 90 mL
